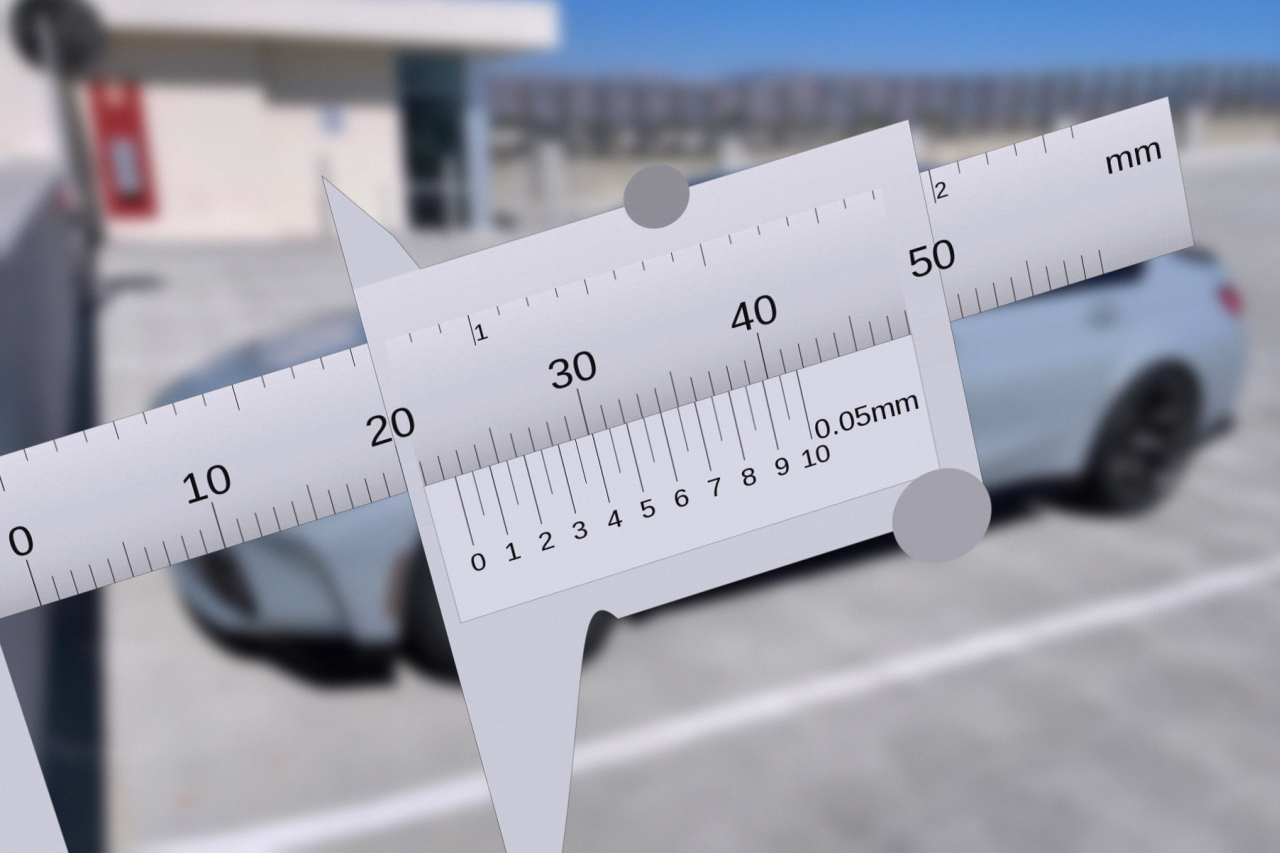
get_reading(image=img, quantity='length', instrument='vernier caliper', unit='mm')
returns 22.6 mm
